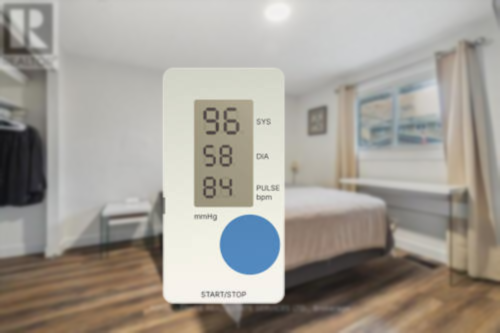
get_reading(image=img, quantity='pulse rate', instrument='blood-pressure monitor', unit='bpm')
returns 84 bpm
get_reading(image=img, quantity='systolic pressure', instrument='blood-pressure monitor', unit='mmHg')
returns 96 mmHg
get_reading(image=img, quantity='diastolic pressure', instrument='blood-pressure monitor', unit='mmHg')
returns 58 mmHg
